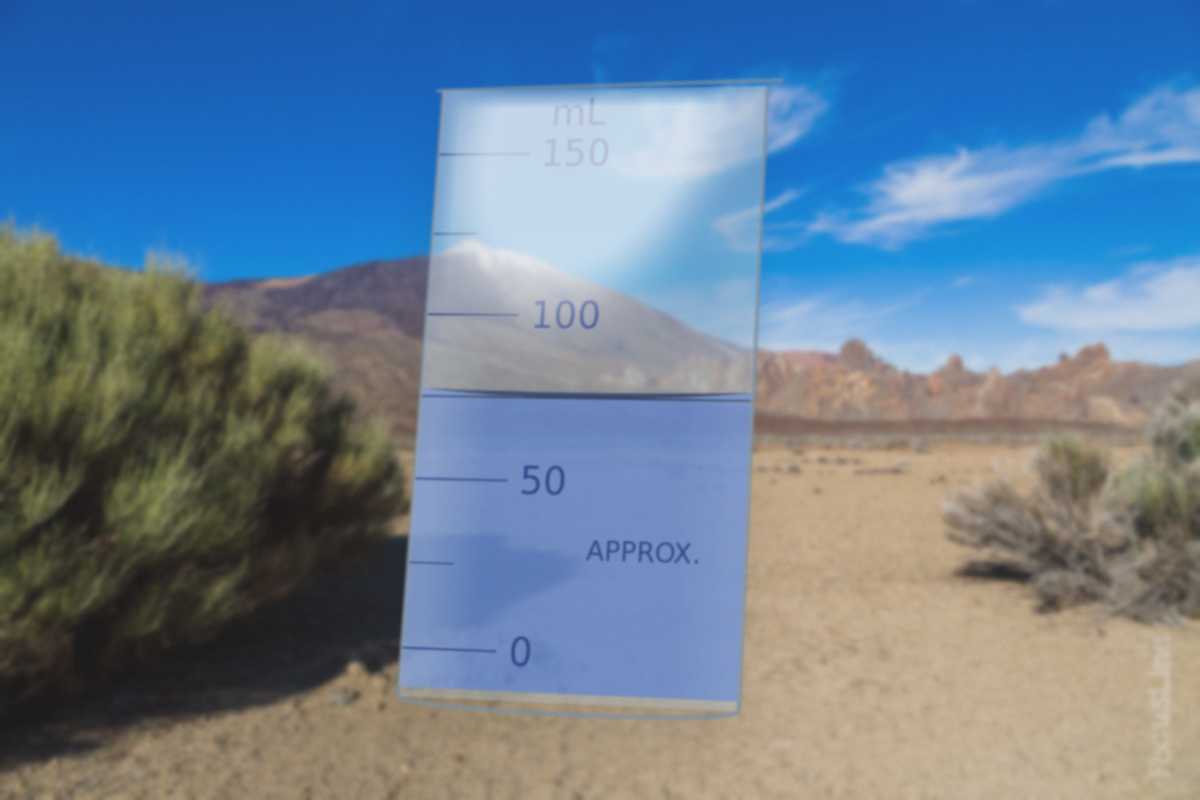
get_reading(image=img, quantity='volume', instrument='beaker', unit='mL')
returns 75 mL
